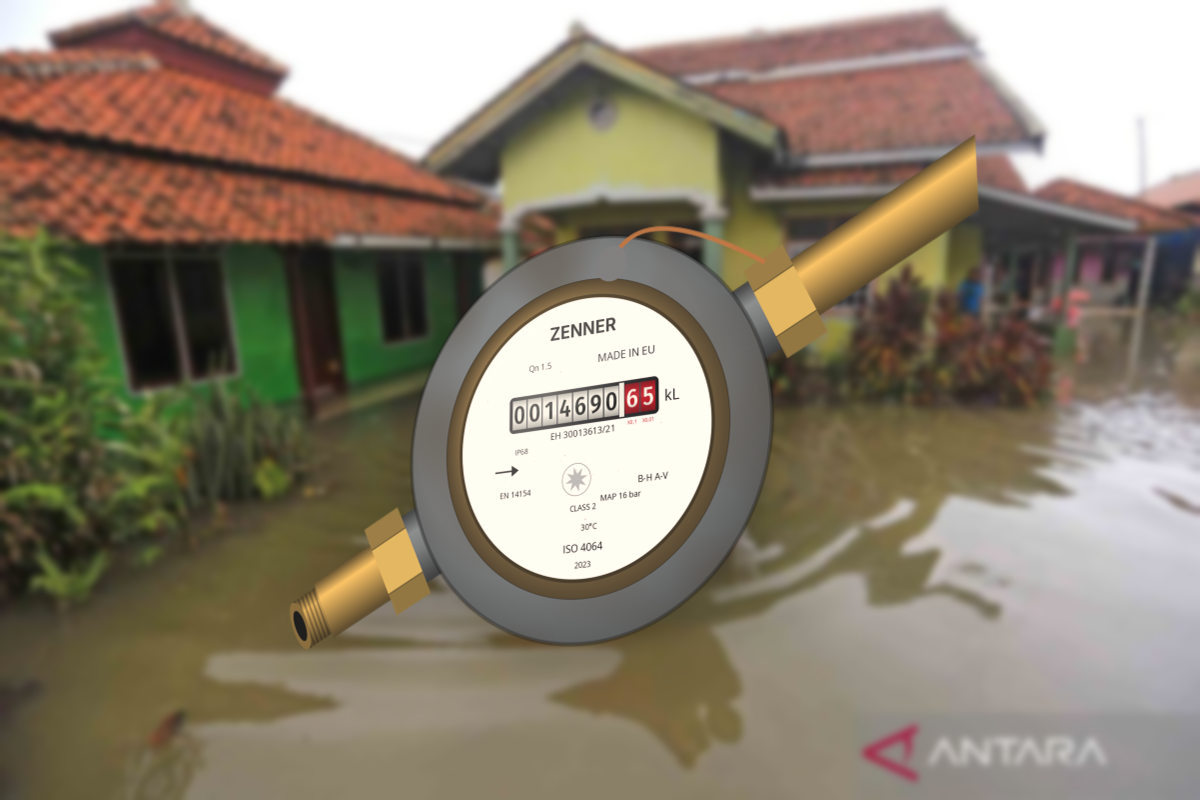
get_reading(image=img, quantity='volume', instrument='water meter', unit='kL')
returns 14690.65 kL
